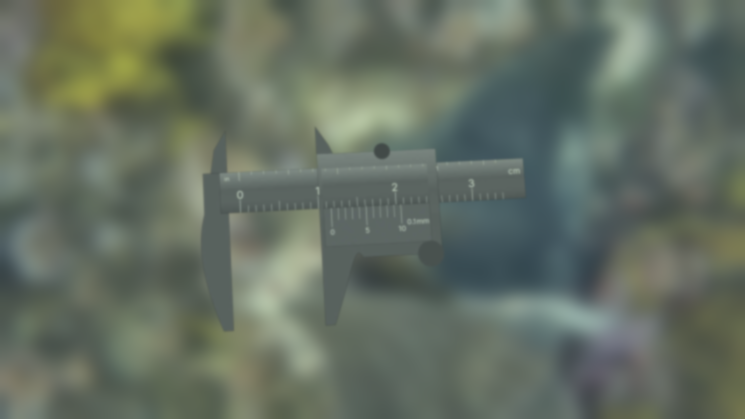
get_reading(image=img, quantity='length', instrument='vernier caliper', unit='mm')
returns 11.6 mm
